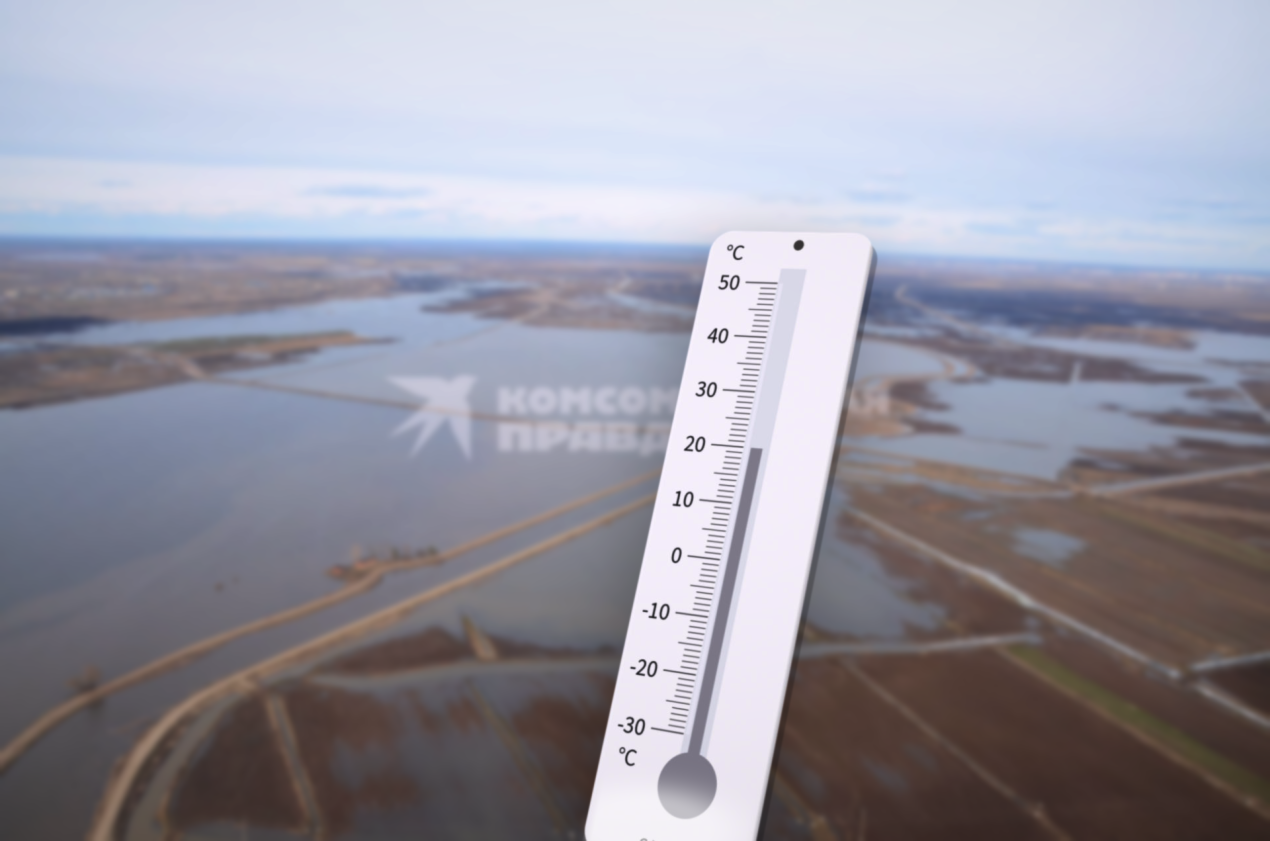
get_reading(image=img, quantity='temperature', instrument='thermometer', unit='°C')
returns 20 °C
